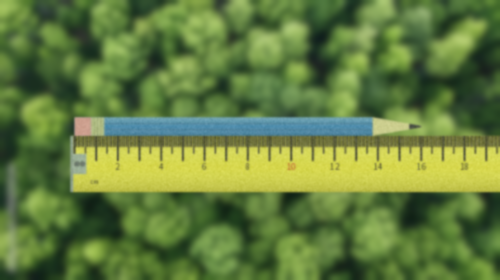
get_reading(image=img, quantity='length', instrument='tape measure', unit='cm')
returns 16 cm
